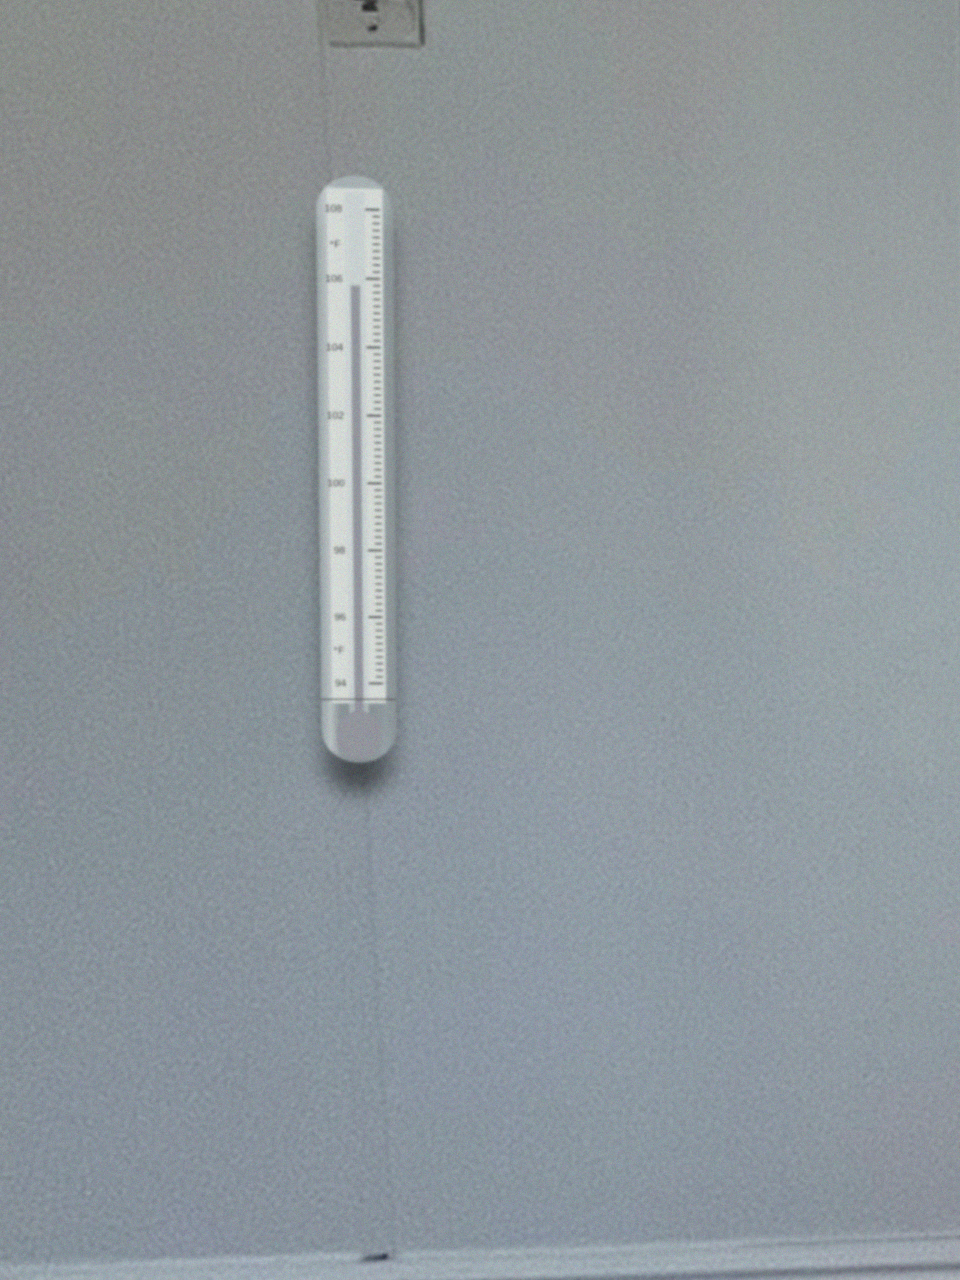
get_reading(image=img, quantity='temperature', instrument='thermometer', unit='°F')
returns 105.8 °F
